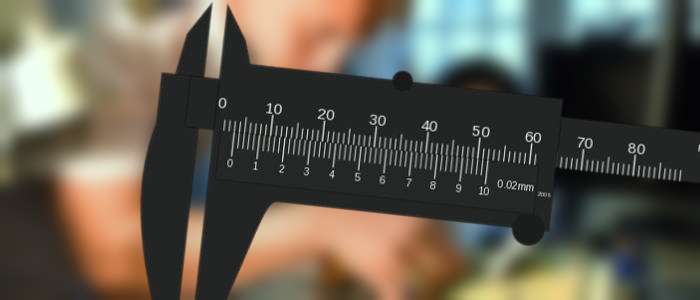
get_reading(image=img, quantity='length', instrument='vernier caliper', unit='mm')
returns 3.0 mm
